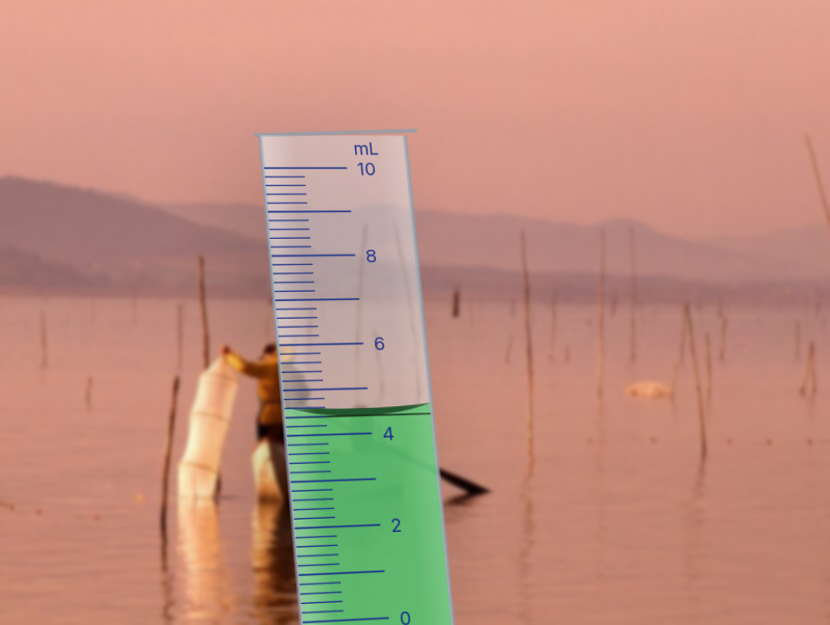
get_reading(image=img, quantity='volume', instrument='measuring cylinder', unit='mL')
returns 4.4 mL
